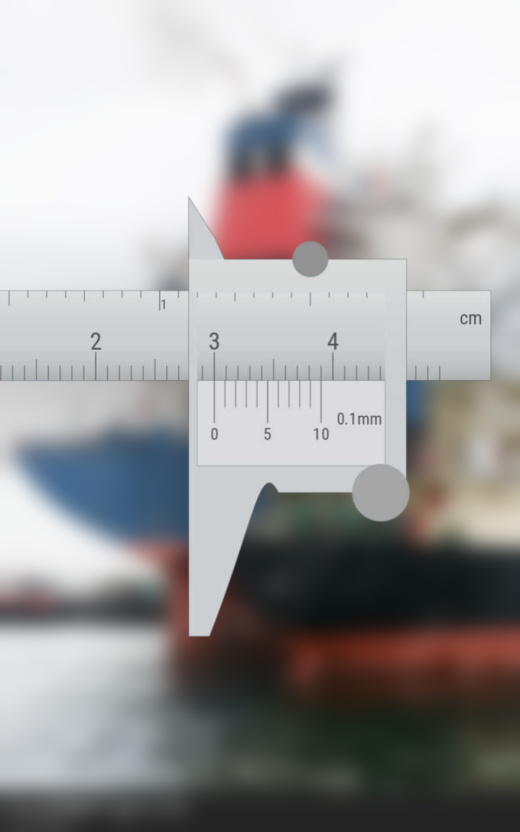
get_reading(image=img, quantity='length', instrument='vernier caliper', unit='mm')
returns 30.0 mm
